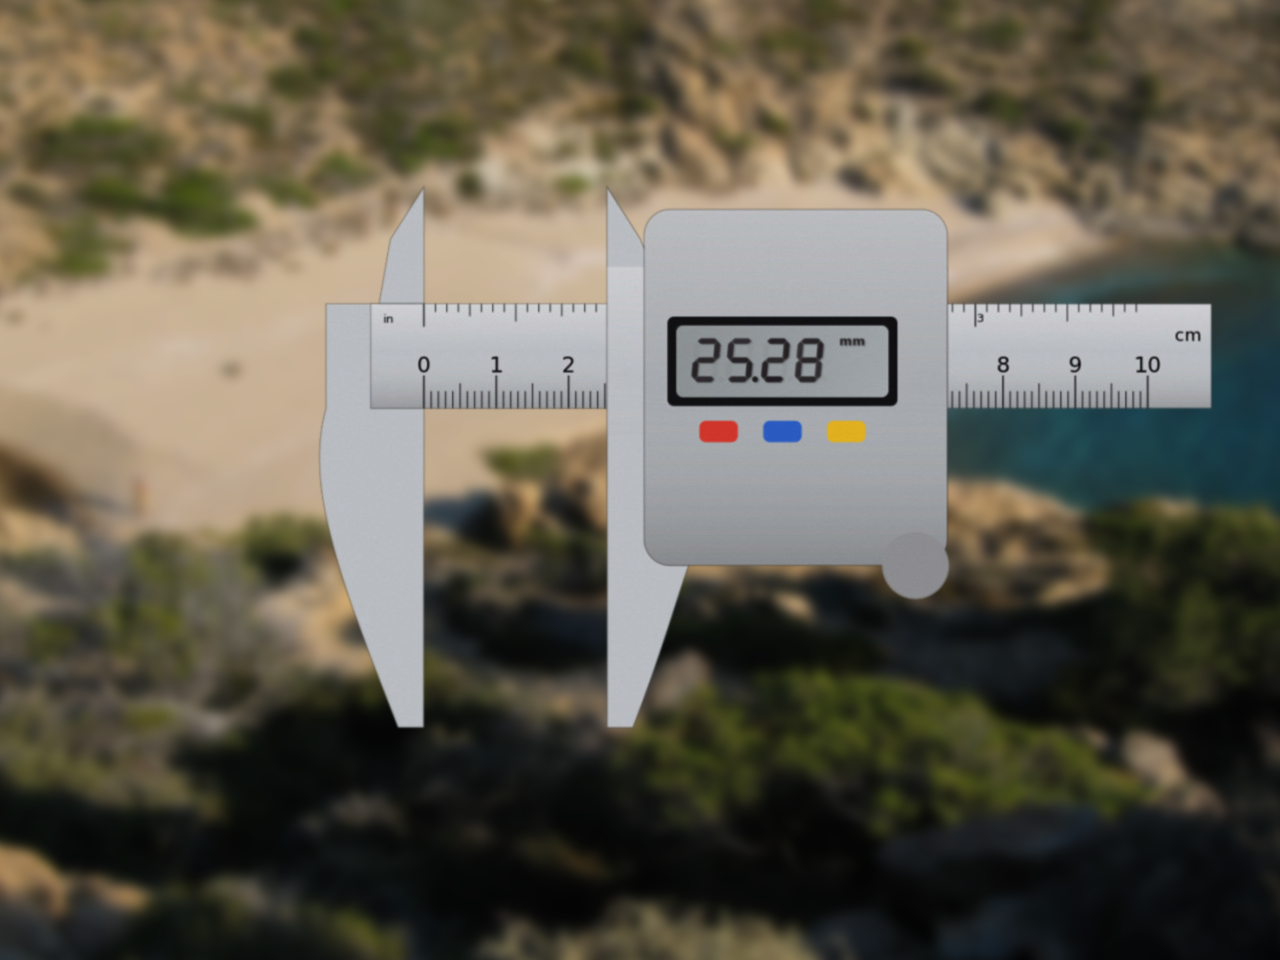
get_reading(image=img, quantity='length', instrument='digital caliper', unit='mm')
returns 25.28 mm
